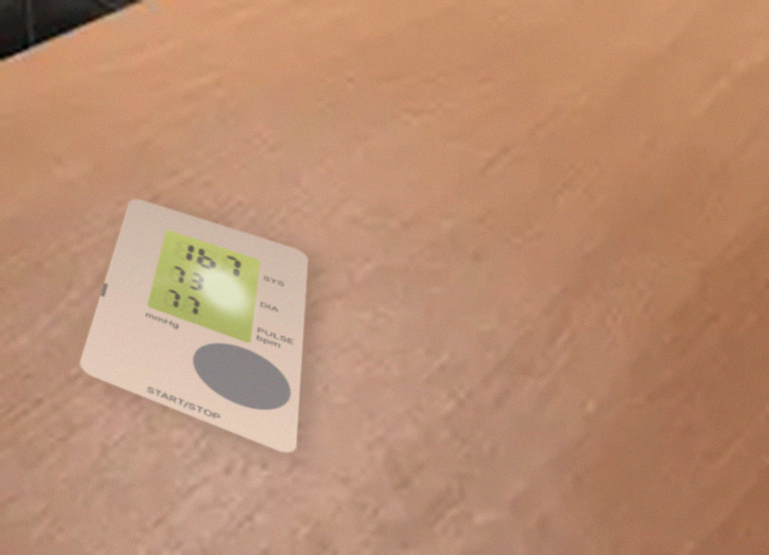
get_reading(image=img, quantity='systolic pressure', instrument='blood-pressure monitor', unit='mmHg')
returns 167 mmHg
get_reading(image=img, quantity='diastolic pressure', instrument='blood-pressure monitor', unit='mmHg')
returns 73 mmHg
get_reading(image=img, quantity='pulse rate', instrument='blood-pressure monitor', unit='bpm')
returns 77 bpm
